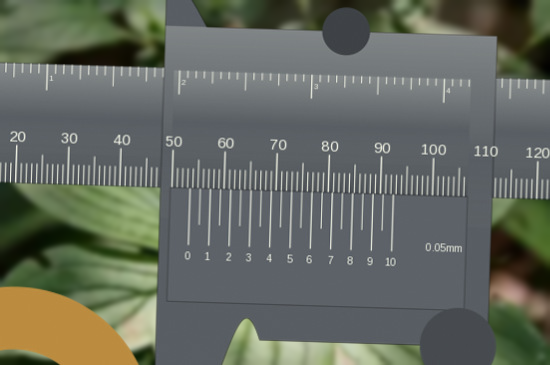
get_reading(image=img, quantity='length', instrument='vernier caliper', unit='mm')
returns 53.5 mm
